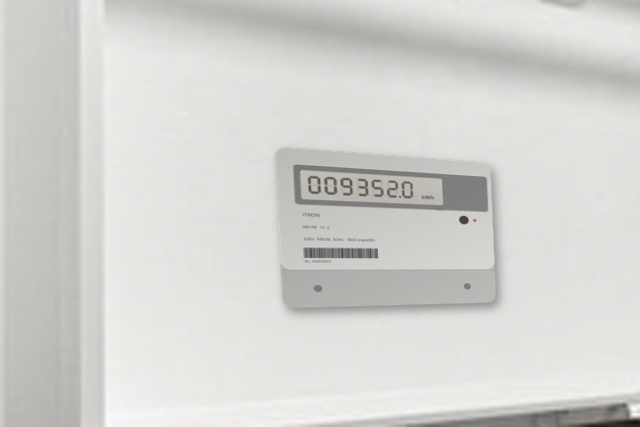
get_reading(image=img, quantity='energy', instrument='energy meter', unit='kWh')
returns 9352.0 kWh
